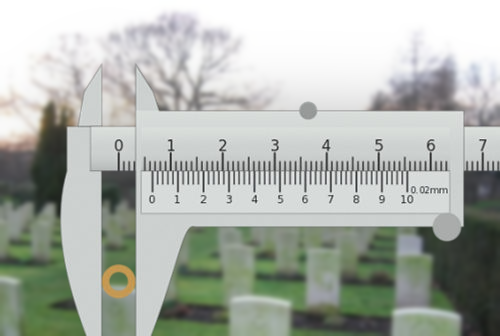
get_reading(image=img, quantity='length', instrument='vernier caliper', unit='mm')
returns 6.5 mm
